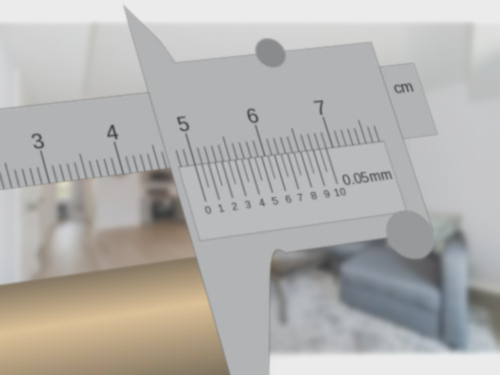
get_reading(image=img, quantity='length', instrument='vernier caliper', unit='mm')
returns 50.0 mm
